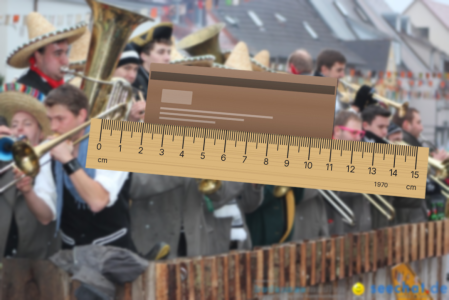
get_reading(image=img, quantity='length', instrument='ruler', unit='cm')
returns 9 cm
